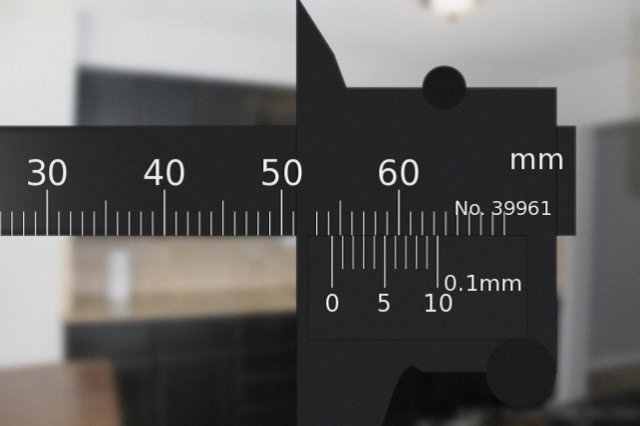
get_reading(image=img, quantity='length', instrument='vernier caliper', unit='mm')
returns 54.3 mm
